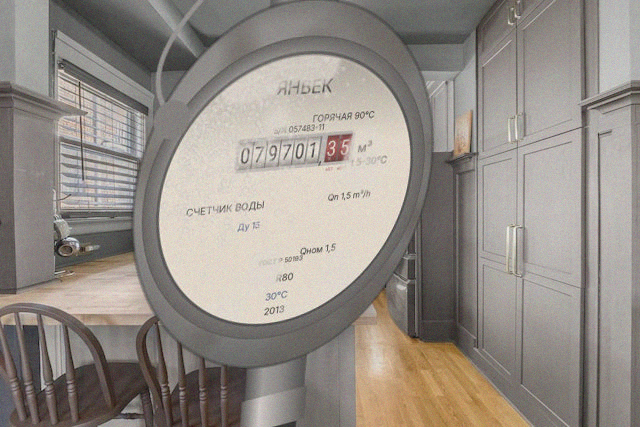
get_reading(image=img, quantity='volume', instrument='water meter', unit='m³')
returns 79701.35 m³
